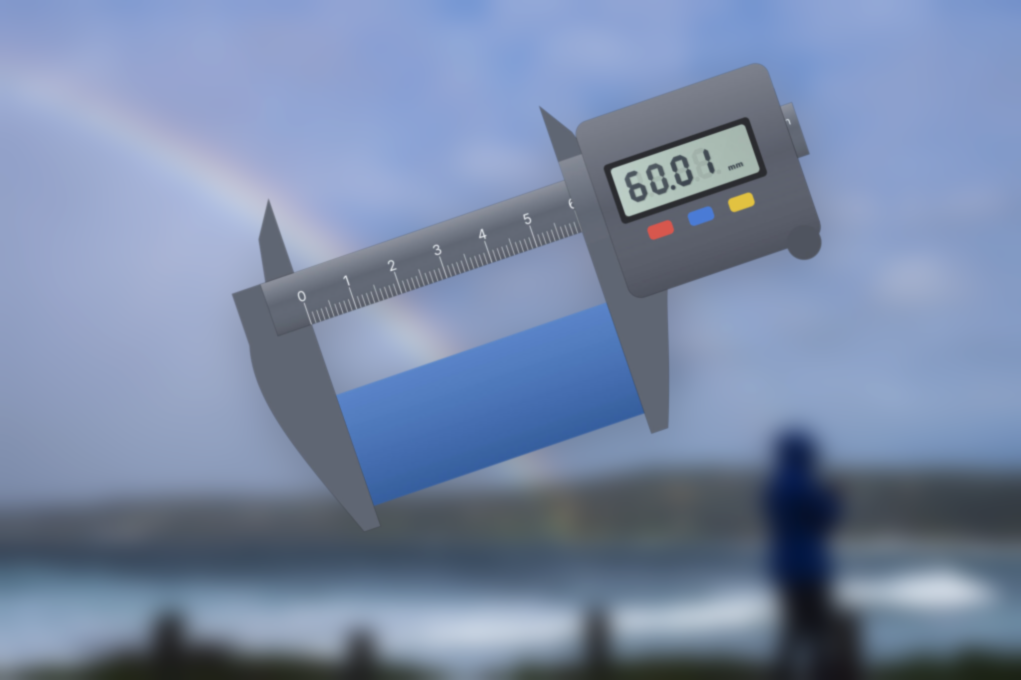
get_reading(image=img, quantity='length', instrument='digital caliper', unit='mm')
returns 60.01 mm
